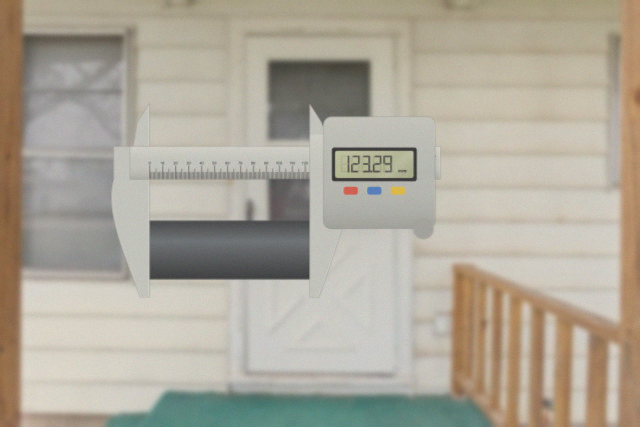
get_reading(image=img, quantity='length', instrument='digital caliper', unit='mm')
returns 123.29 mm
